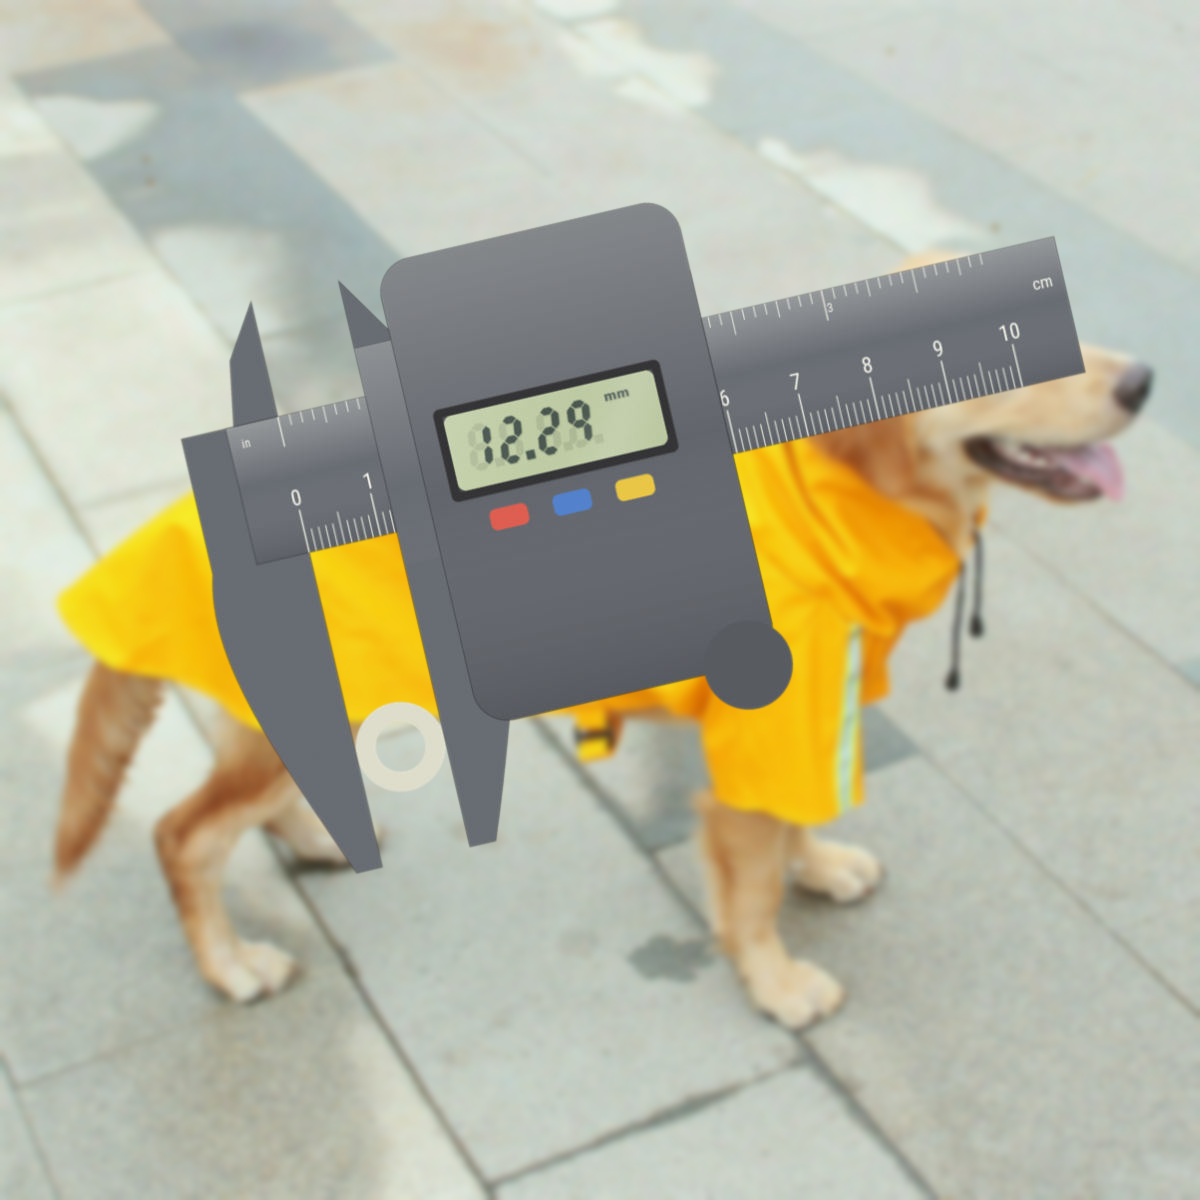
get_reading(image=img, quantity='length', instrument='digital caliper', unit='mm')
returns 12.29 mm
